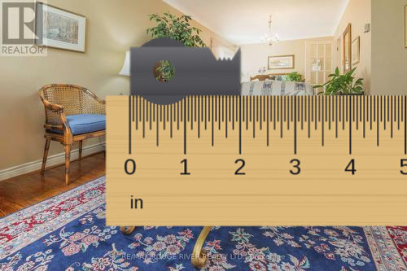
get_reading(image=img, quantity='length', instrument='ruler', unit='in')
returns 2 in
